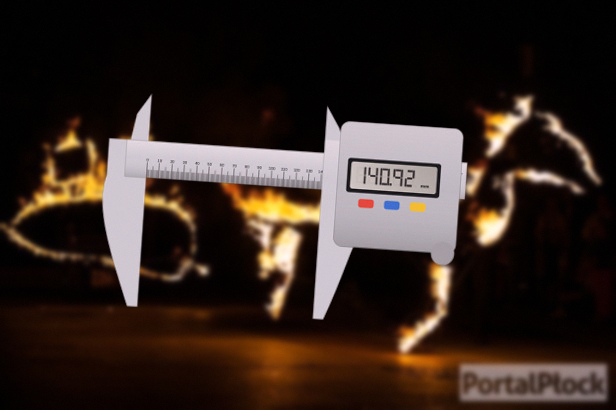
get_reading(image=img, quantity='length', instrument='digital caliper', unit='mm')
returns 140.92 mm
